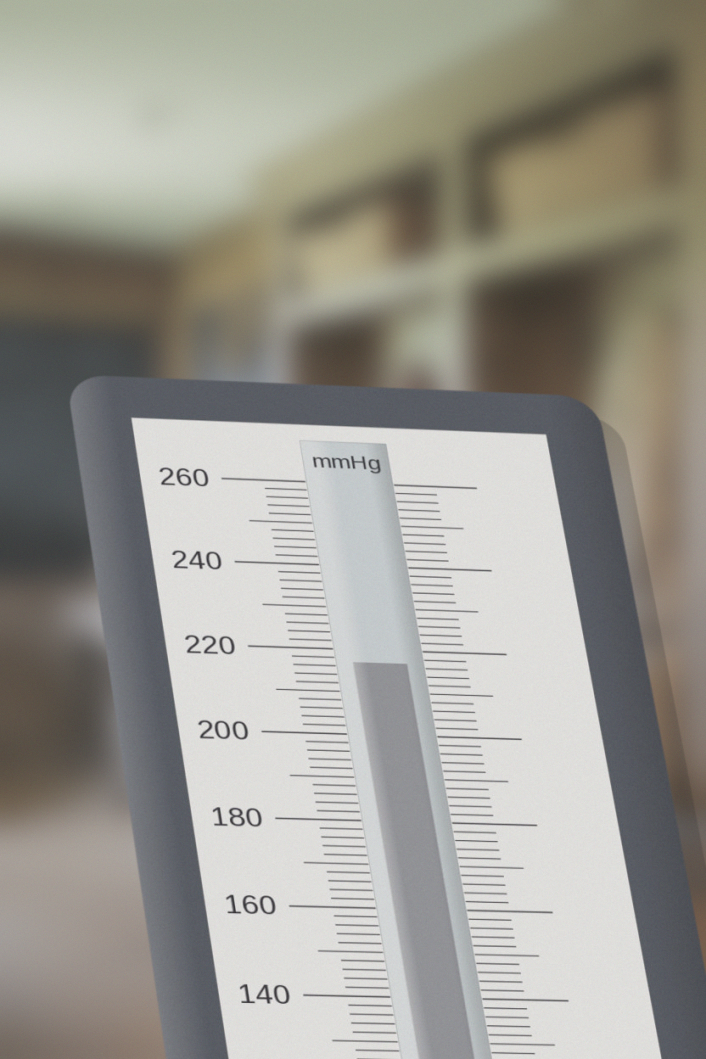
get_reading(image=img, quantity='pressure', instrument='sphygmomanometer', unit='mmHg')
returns 217 mmHg
